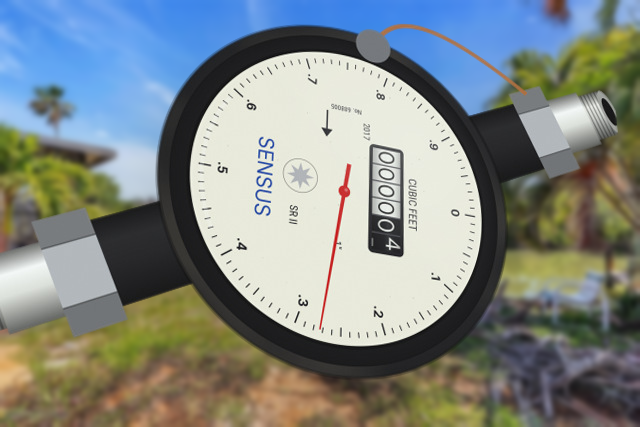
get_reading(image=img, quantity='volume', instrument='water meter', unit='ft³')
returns 4.27 ft³
